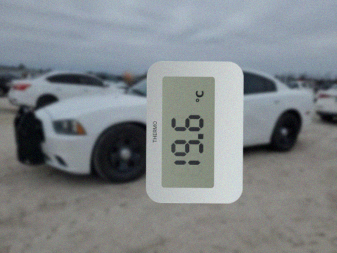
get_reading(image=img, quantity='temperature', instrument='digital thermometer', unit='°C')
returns 19.6 °C
